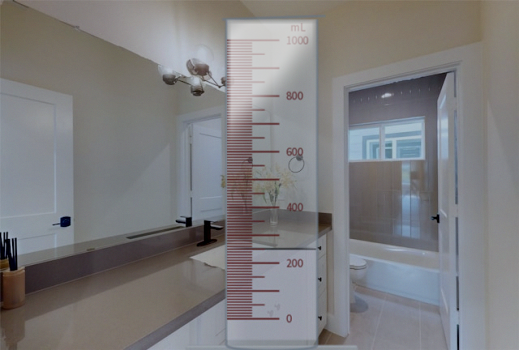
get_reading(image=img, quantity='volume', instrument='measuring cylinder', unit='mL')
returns 250 mL
